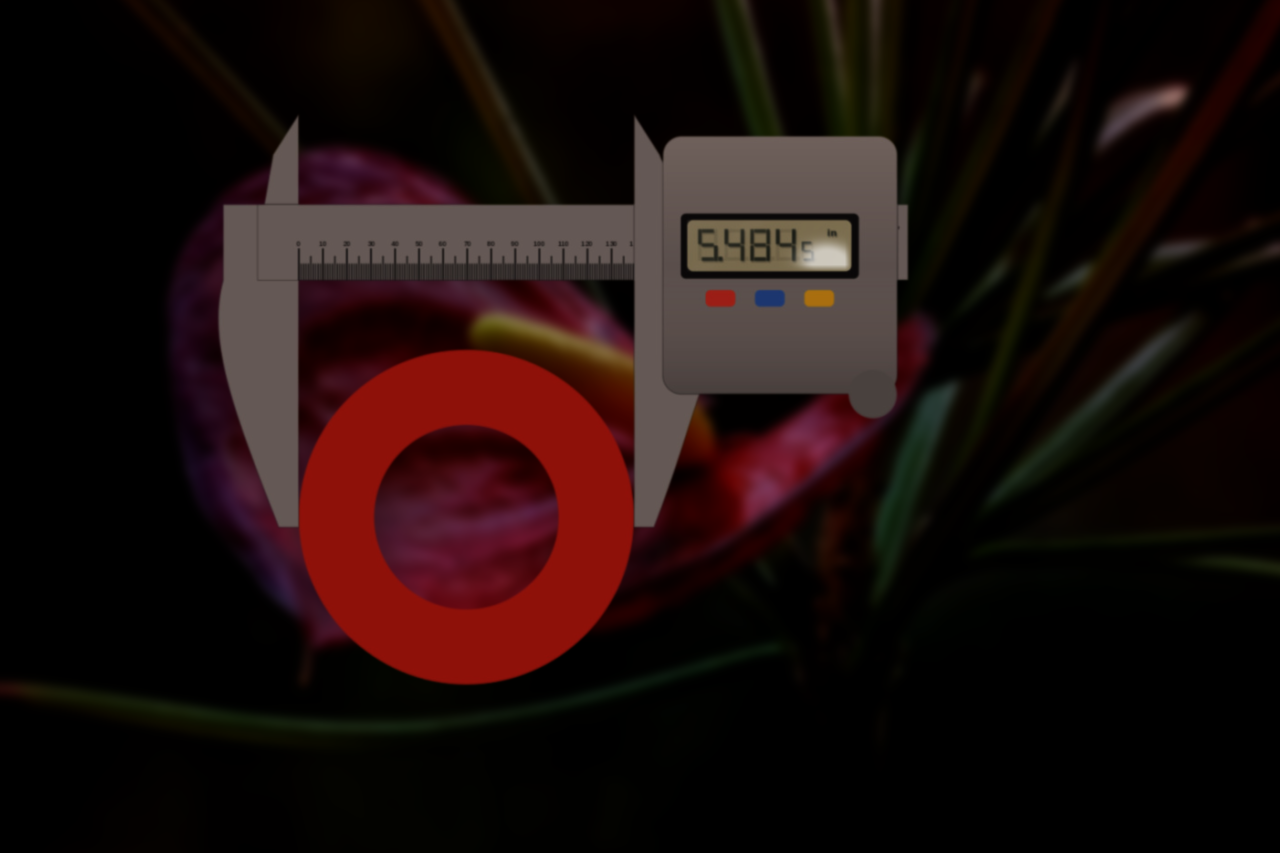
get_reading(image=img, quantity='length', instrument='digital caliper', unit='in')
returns 5.4845 in
